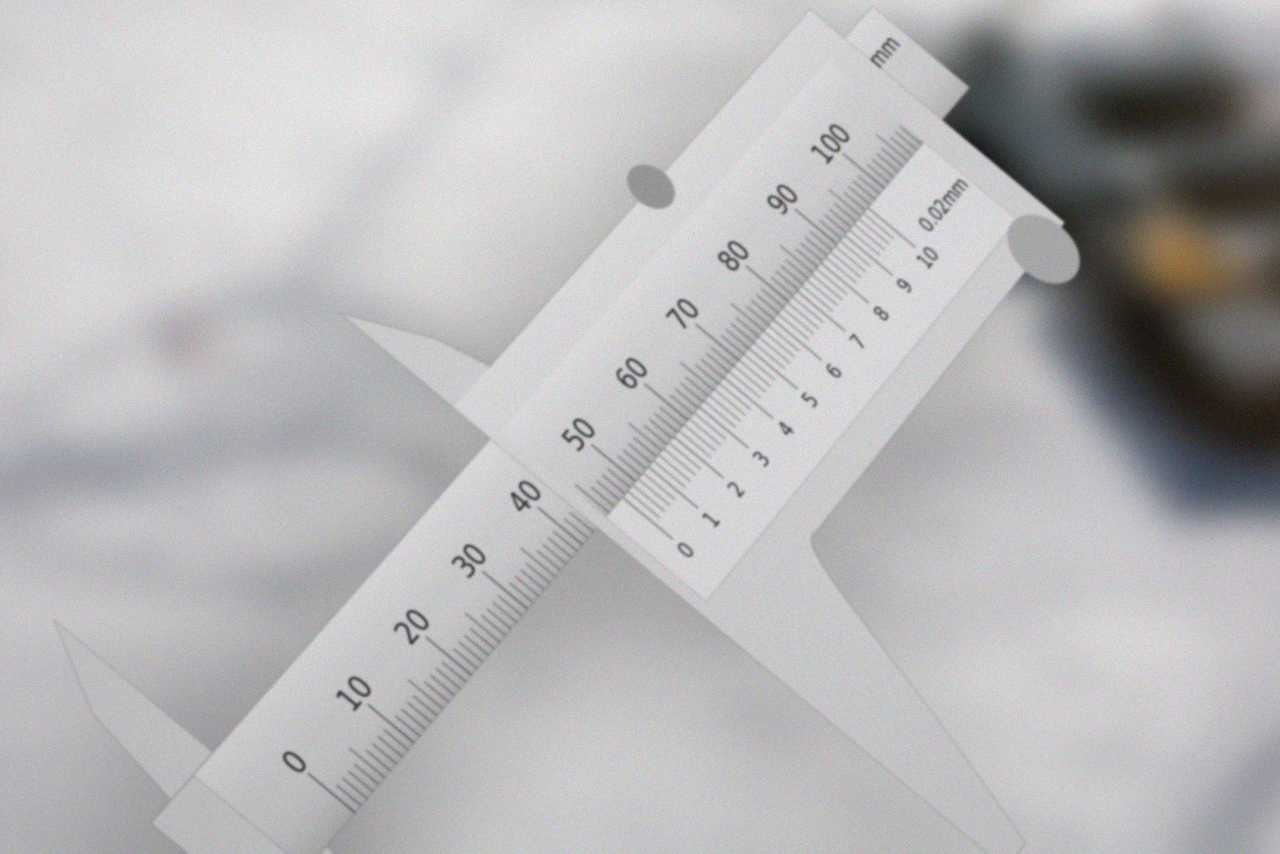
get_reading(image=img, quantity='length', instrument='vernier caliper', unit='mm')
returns 47.5 mm
